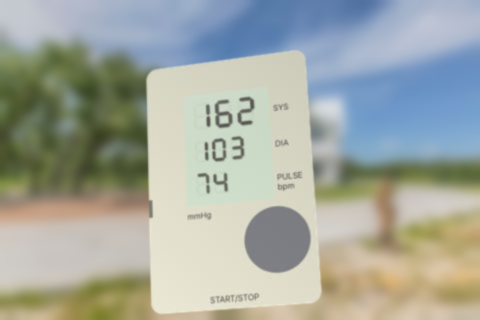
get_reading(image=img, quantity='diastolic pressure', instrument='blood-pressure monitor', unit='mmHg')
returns 103 mmHg
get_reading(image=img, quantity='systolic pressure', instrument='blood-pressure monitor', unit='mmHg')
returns 162 mmHg
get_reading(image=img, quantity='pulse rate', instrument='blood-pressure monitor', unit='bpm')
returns 74 bpm
